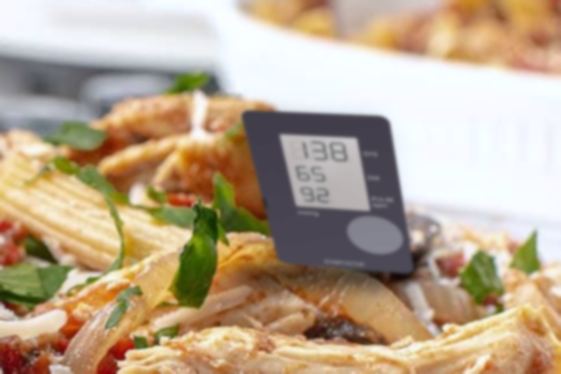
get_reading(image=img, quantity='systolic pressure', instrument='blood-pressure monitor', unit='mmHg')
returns 138 mmHg
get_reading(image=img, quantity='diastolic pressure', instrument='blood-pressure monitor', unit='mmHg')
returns 65 mmHg
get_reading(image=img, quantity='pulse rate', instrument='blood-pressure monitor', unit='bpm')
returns 92 bpm
